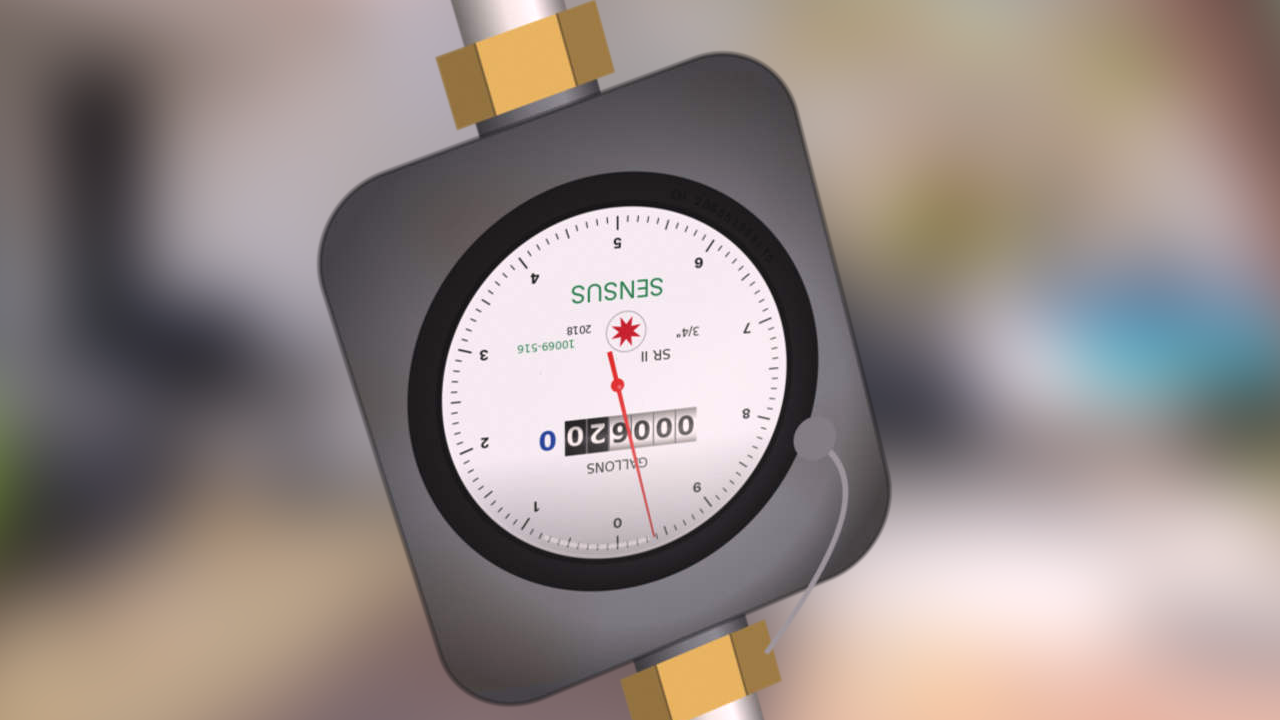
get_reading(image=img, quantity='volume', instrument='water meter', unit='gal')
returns 6199.6 gal
